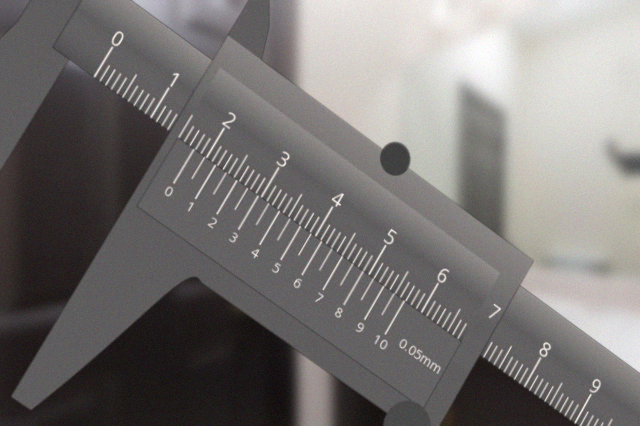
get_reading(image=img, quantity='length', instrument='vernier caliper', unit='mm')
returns 17.8 mm
